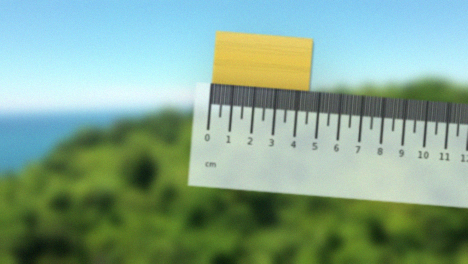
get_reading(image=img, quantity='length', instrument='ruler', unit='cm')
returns 4.5 cm
